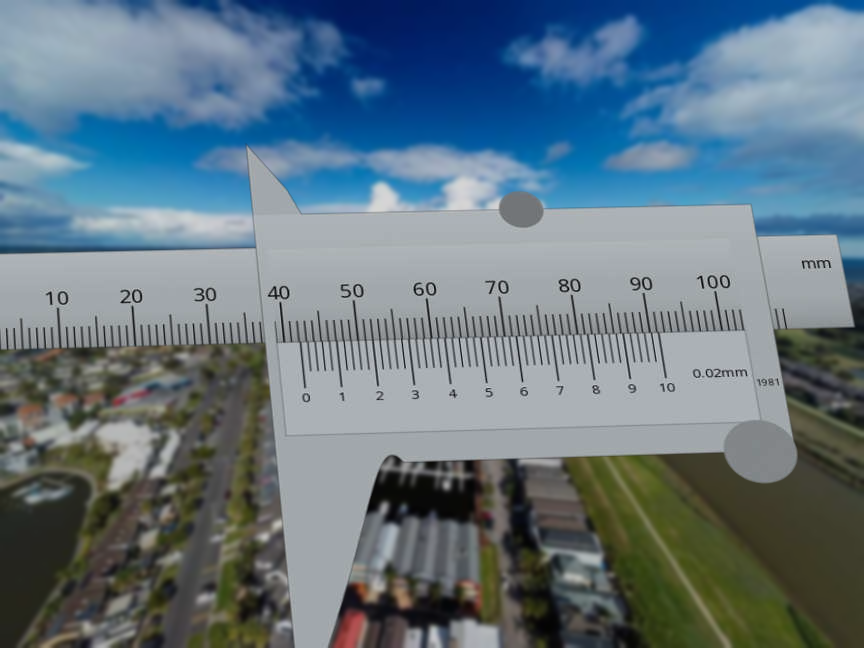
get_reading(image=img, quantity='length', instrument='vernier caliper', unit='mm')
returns 42.2 mm
